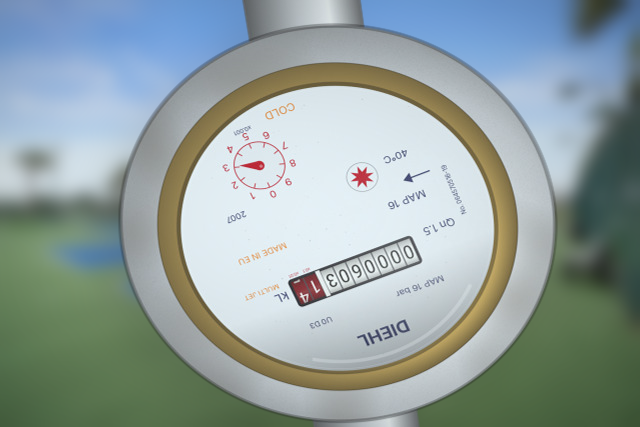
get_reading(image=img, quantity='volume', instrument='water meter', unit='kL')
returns 603.143 kL
